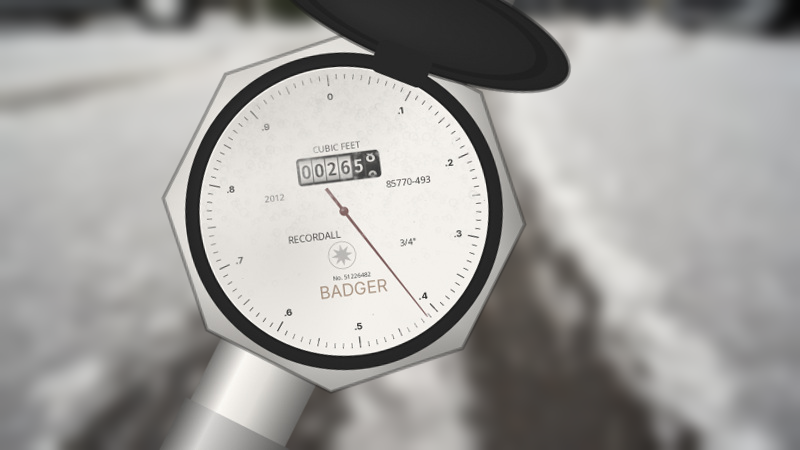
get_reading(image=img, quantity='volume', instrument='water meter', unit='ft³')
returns 2658.41 ft³
